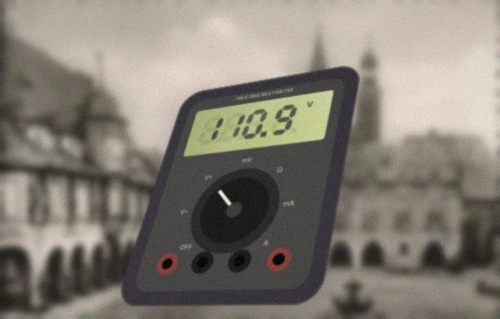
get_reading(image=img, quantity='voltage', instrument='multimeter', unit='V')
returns 110.9 V
